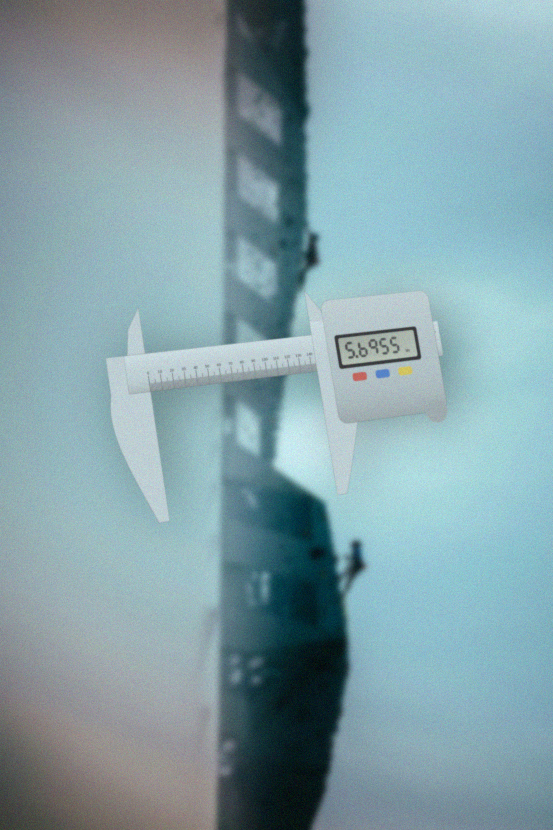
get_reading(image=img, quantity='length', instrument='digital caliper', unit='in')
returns 5.6955 in
